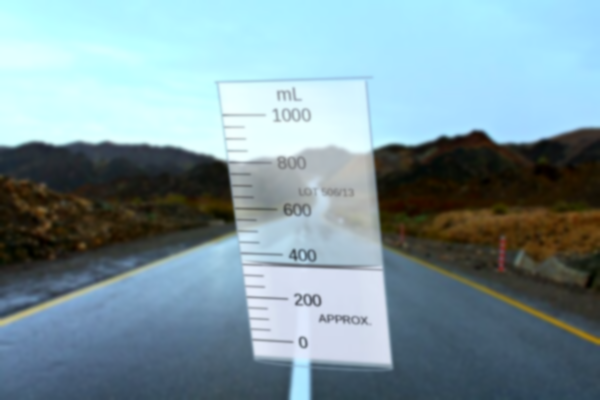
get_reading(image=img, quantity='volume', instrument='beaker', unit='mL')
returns 350 mL
